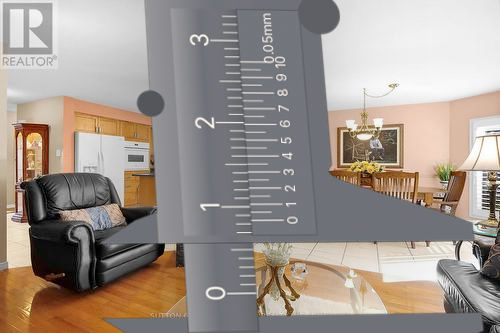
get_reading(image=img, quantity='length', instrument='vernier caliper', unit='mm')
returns 8.4 mm
